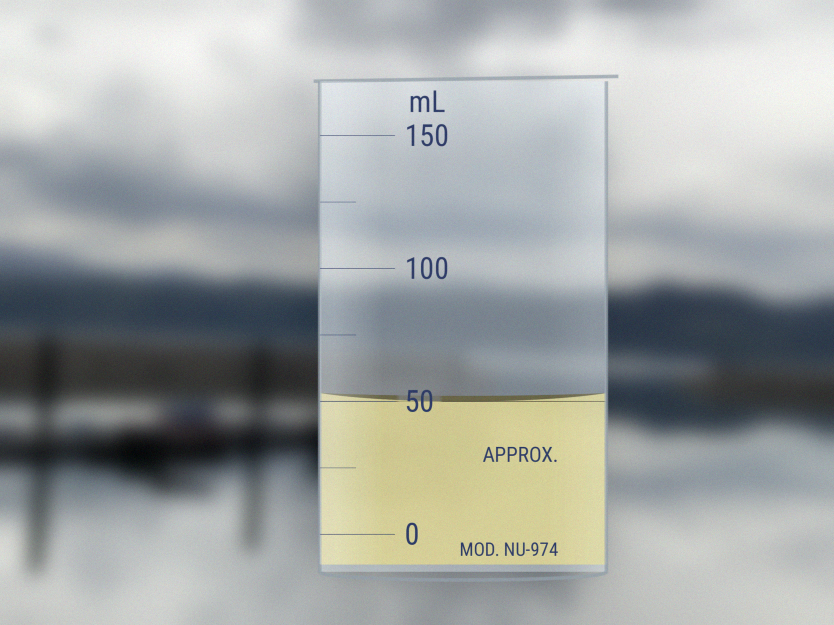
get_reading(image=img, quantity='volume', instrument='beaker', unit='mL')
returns 50 mL
